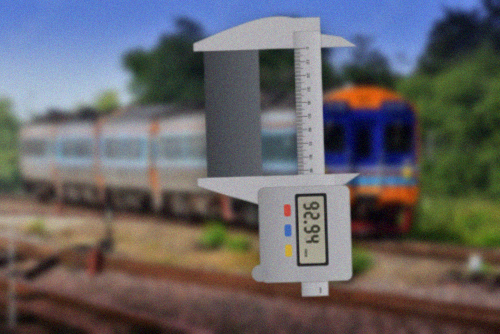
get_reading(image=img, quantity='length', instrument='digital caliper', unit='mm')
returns 92.94 mm
